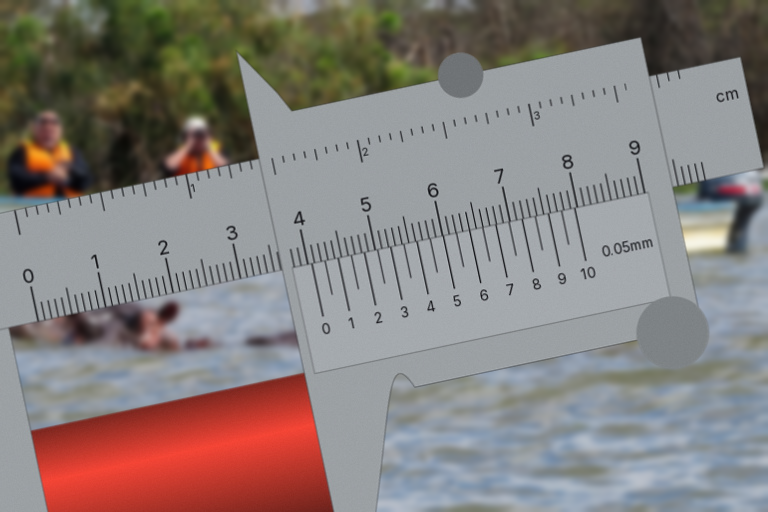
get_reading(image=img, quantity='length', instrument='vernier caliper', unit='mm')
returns 40.6 mm
